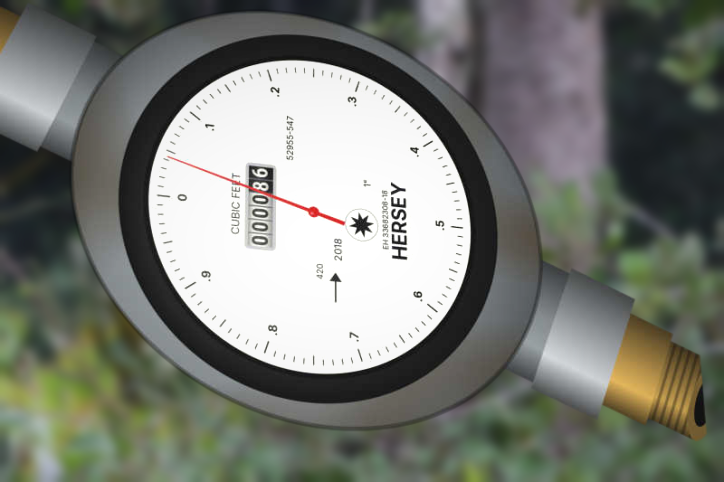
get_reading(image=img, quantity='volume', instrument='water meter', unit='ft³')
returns 86.04 ft³
